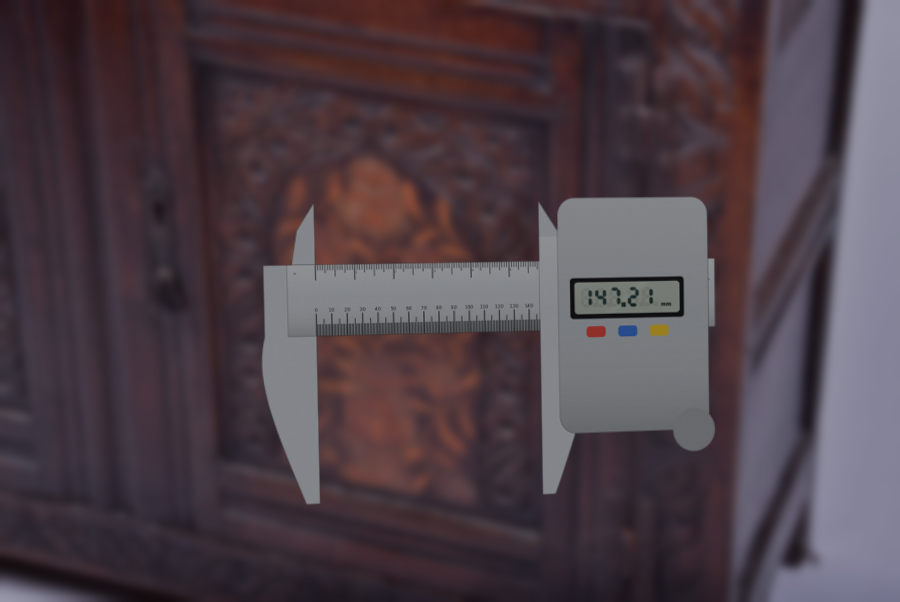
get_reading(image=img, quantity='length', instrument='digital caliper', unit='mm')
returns 147.21 mm
